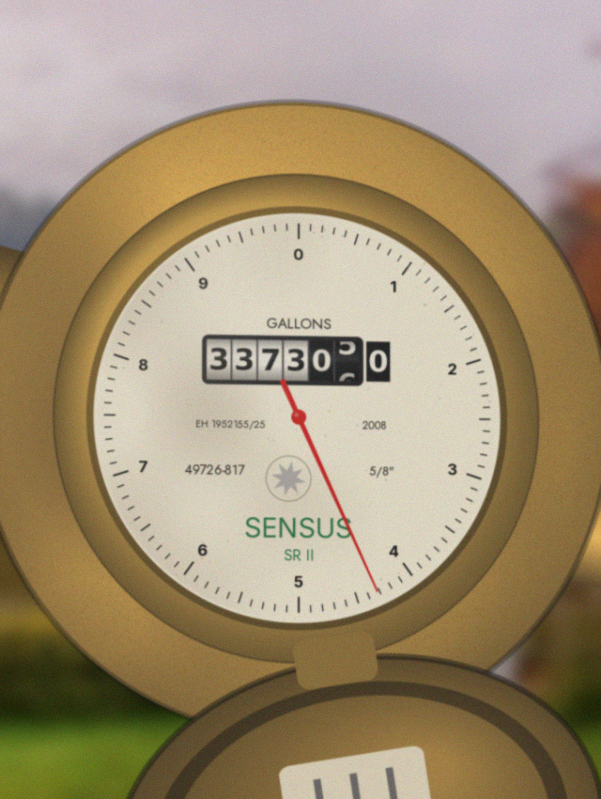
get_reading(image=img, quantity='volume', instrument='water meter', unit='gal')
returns 3373054.3 gal
